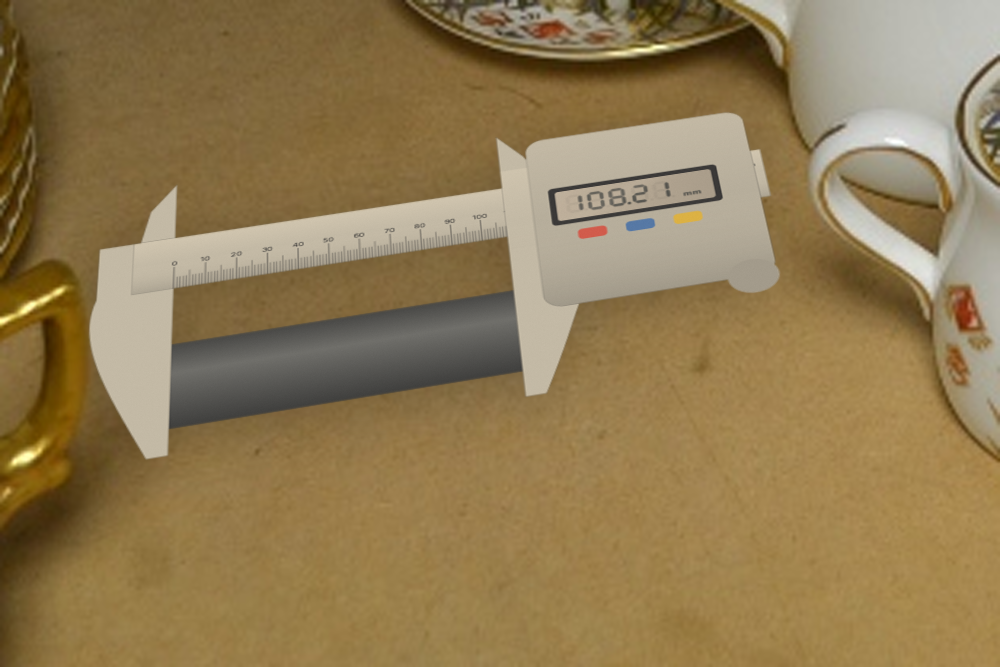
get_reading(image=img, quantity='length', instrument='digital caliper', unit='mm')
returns 108.21 mm
